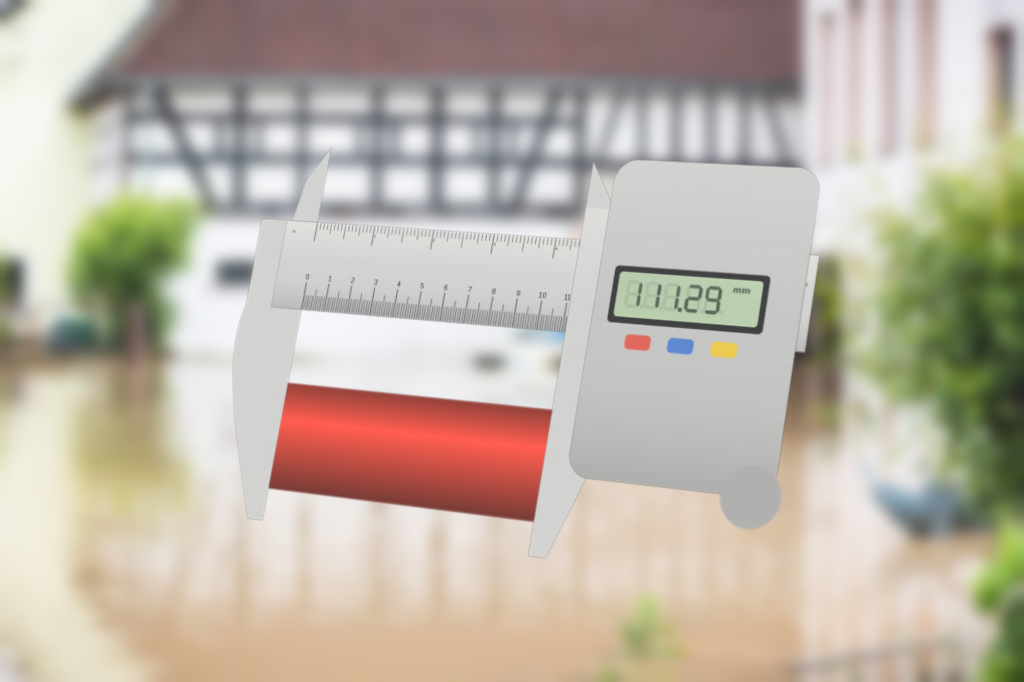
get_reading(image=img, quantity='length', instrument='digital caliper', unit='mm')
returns 111.29 mm
